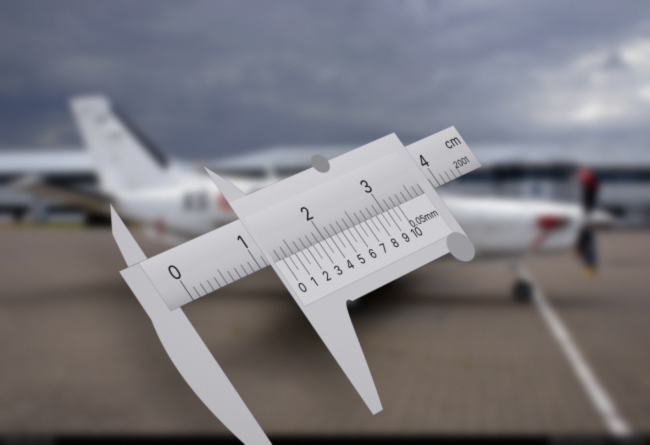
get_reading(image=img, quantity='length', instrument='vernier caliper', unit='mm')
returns 13.4 mm
